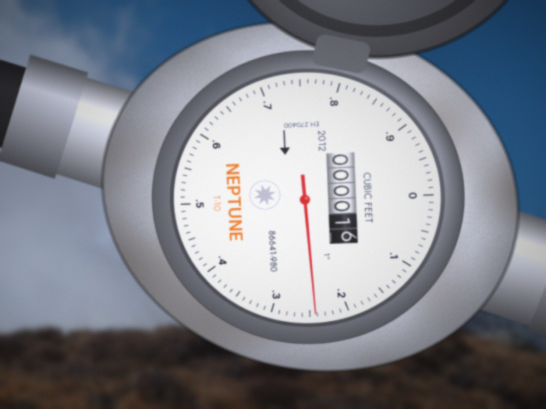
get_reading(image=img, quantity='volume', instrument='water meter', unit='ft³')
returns 16.24 ft³
